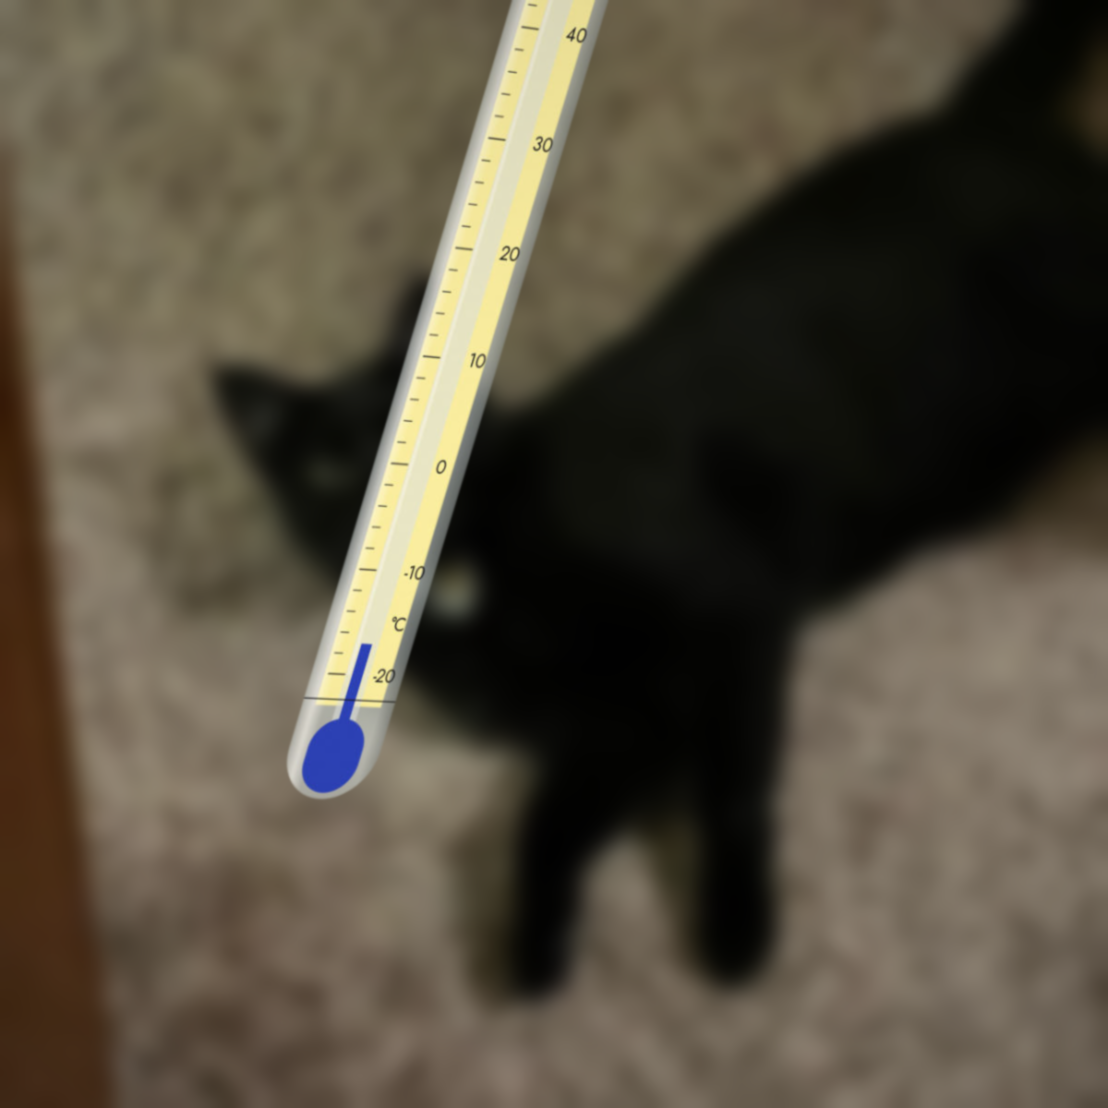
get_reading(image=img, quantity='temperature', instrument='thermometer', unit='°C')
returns -17 °C
